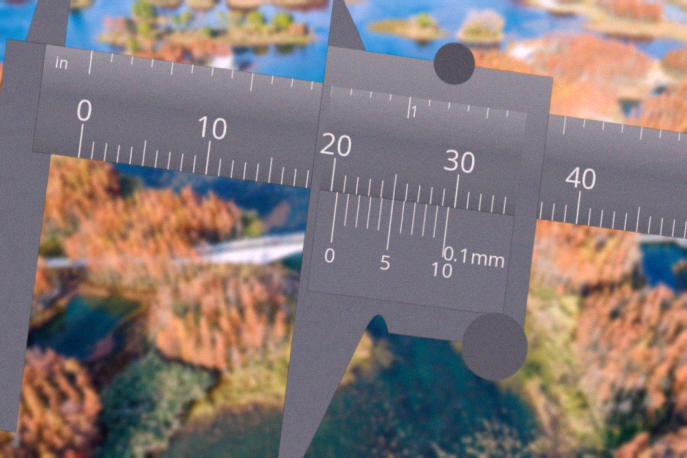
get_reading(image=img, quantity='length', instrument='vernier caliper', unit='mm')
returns 20.5 mm
